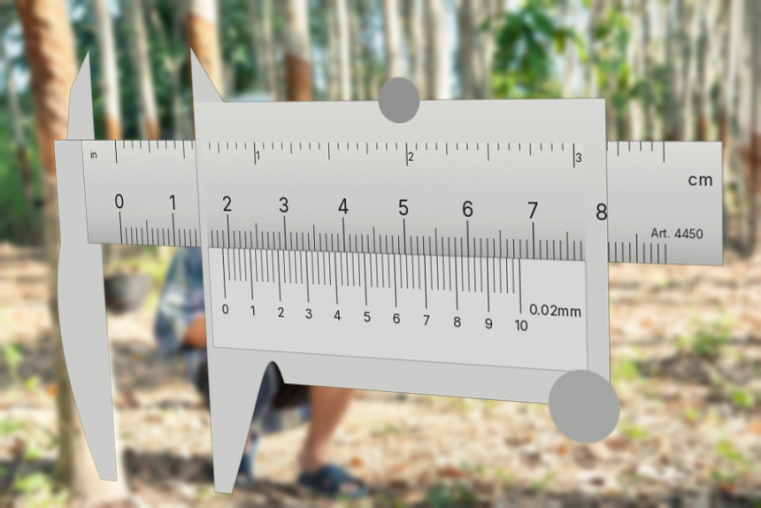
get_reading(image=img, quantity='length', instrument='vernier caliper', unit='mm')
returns 18.8 mm
